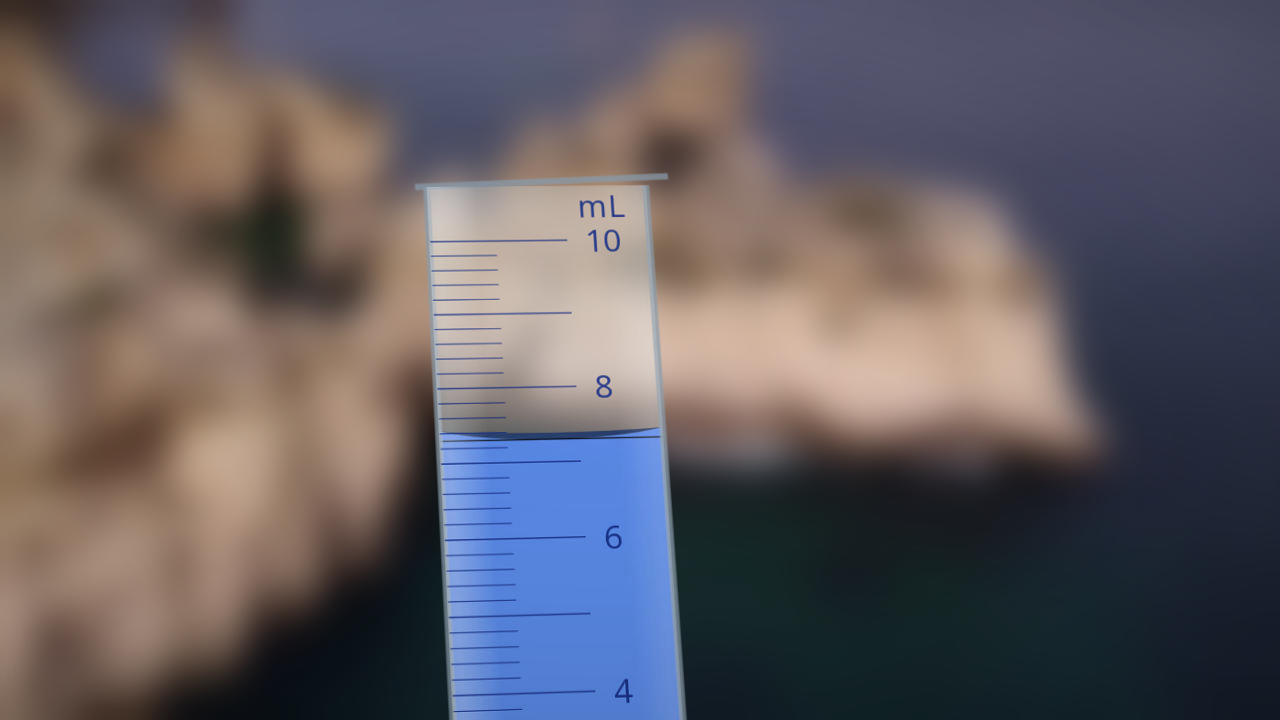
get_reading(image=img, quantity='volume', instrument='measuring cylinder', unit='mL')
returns 7.3 mL
